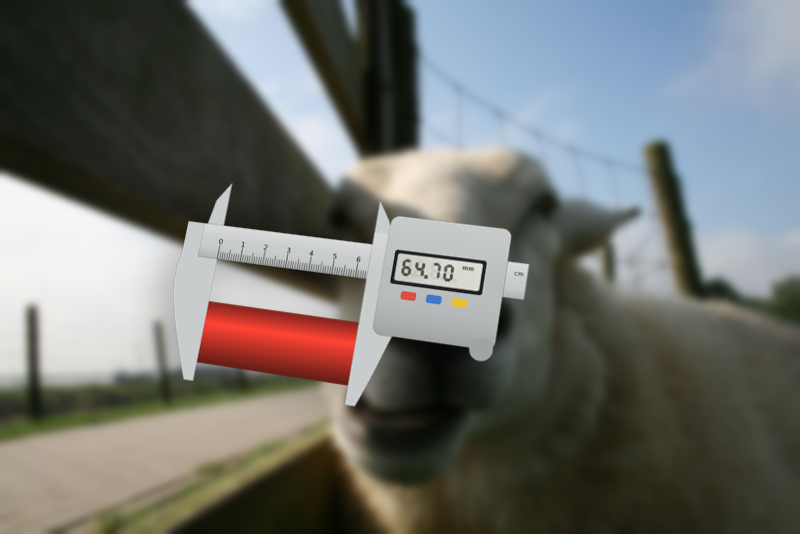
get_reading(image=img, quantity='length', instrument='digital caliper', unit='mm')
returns 64.70 mm
